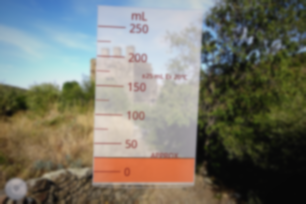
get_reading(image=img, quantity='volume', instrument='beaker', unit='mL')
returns 25 mL
